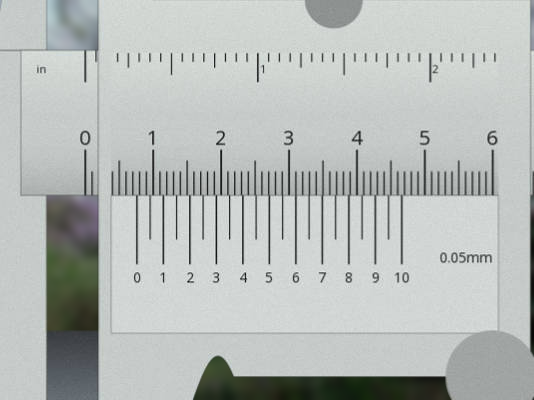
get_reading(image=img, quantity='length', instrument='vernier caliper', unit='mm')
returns 7.6 mm
